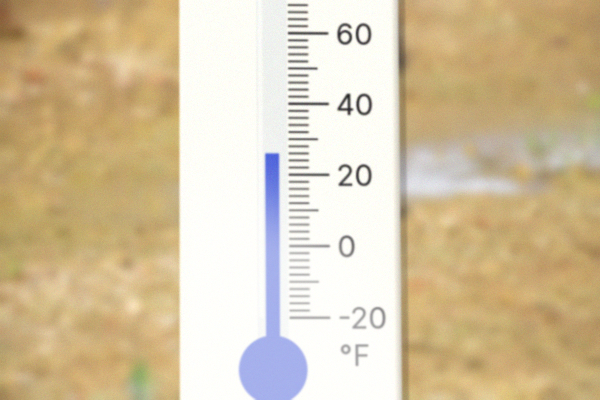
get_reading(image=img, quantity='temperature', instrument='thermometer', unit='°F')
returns 26 °F
